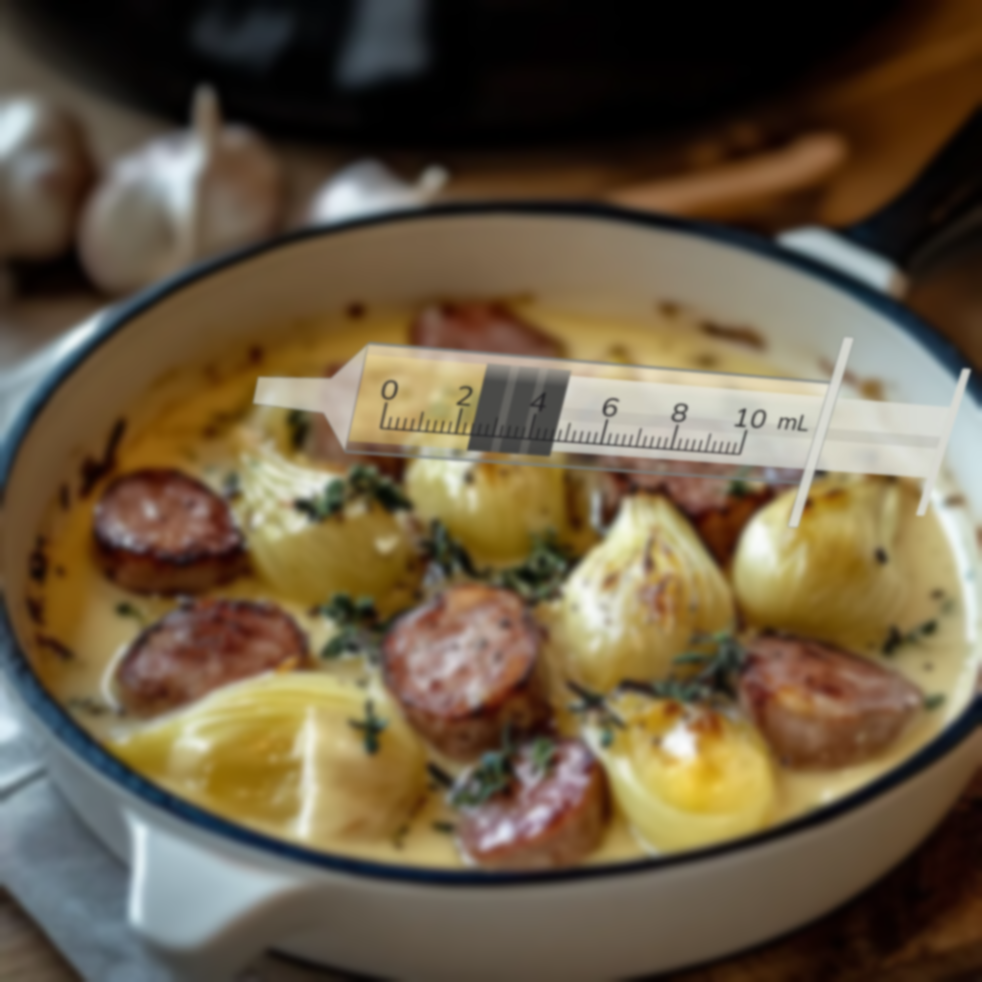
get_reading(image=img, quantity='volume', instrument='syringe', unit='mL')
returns 2.4 mL
